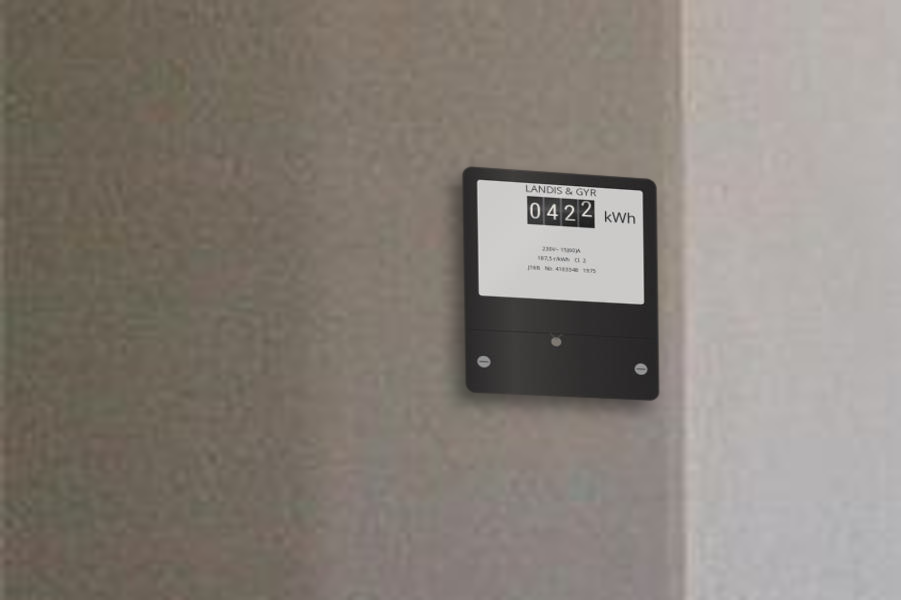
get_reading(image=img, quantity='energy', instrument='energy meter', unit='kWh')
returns 422 kWh
